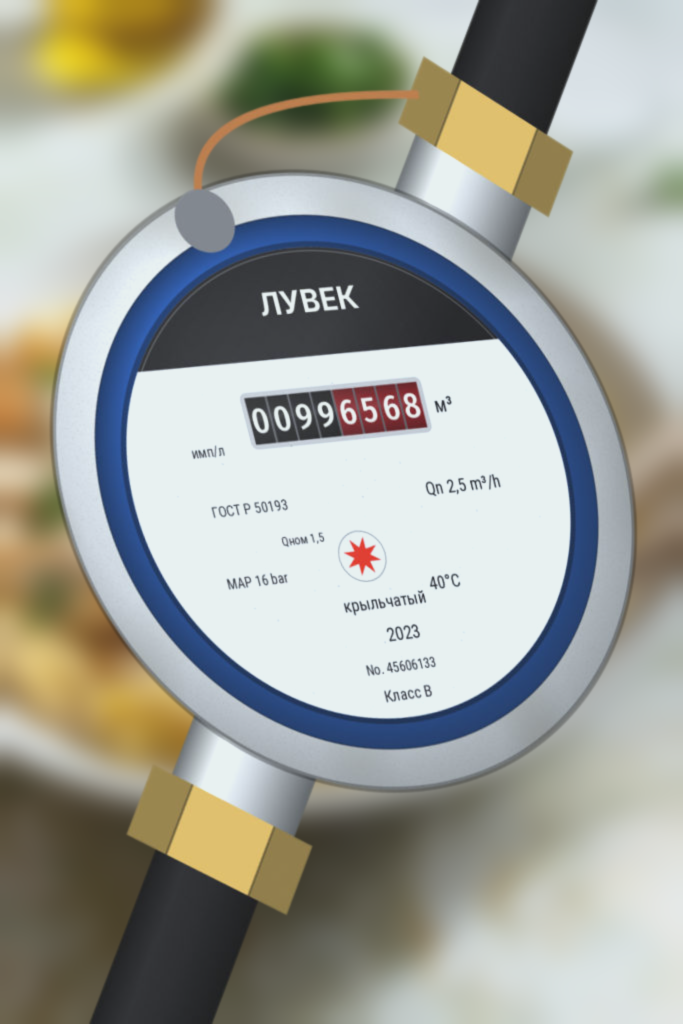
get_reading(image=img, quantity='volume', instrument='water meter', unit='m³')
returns 99.6568 m³
